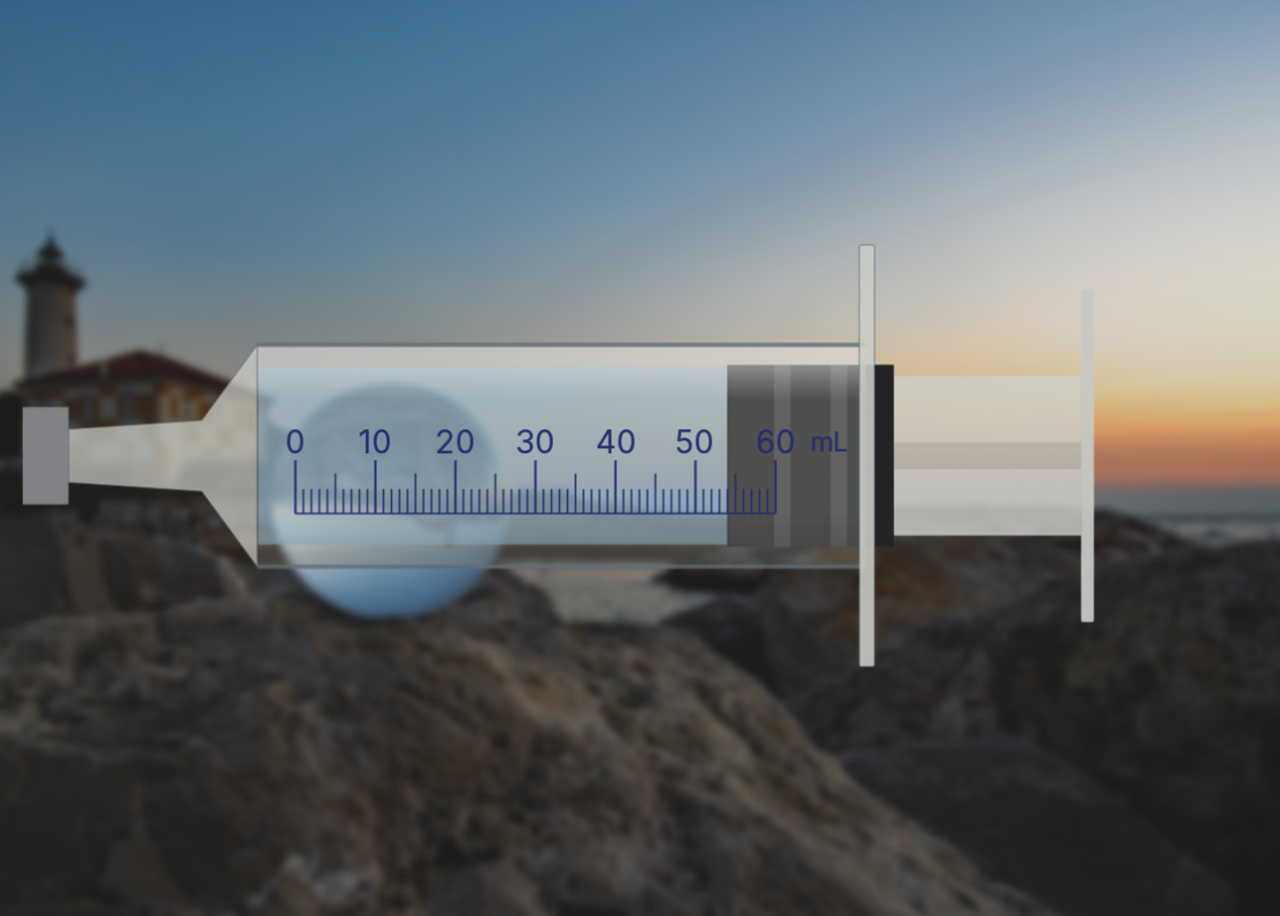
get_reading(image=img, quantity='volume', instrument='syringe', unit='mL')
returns 54 mL
